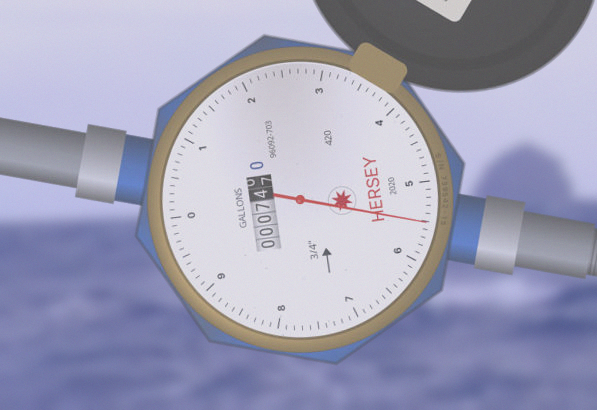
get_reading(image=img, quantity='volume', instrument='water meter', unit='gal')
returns 7465.5 gal
